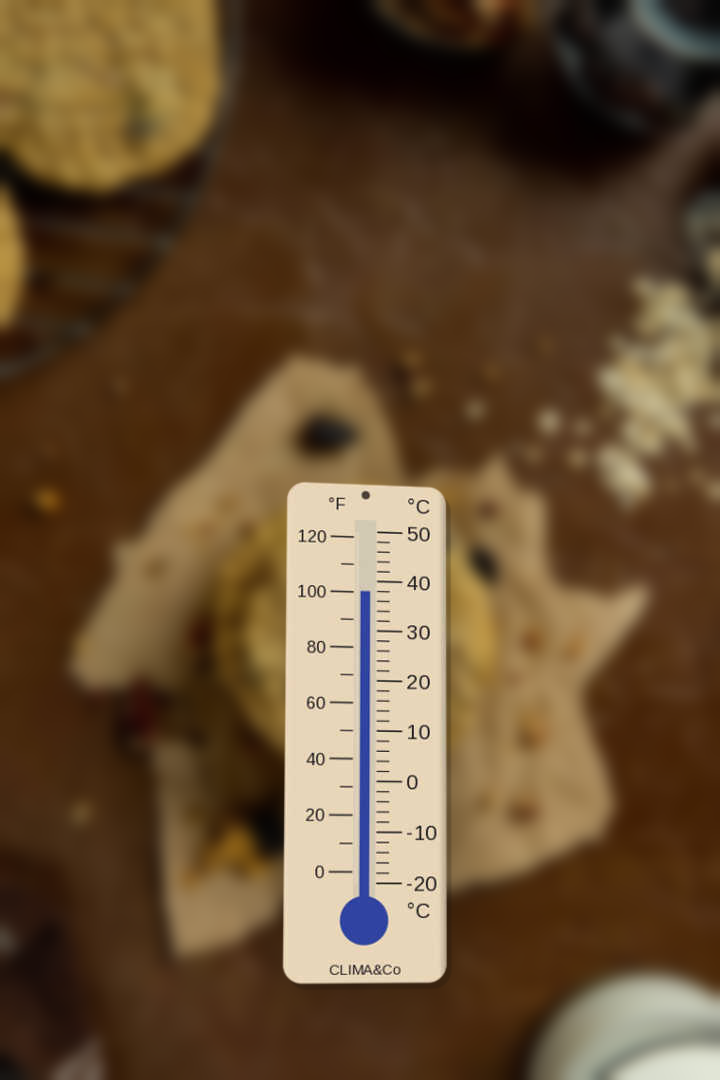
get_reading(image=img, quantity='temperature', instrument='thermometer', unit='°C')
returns 38 °C
